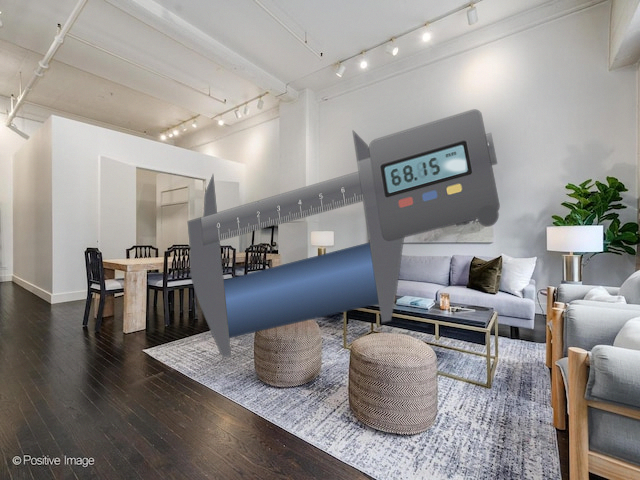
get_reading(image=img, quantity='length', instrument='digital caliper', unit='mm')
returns 68.15 mm
